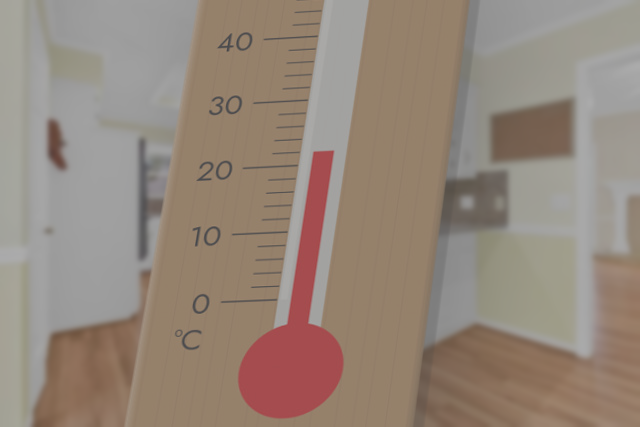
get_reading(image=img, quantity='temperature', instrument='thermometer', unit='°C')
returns 22 °C
